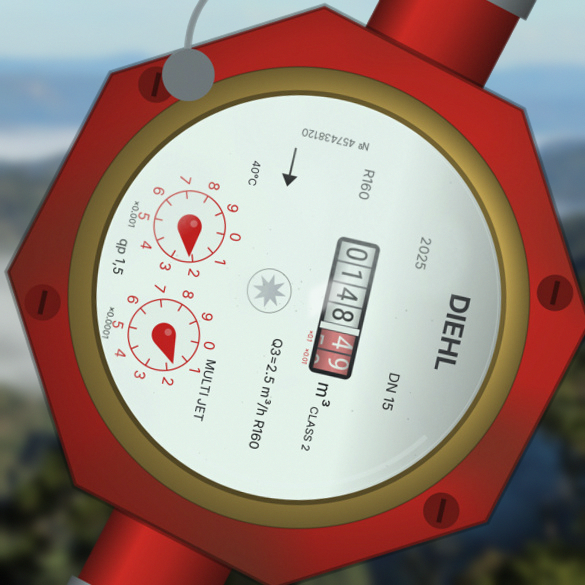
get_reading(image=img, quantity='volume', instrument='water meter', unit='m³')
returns 148.4921 m³
